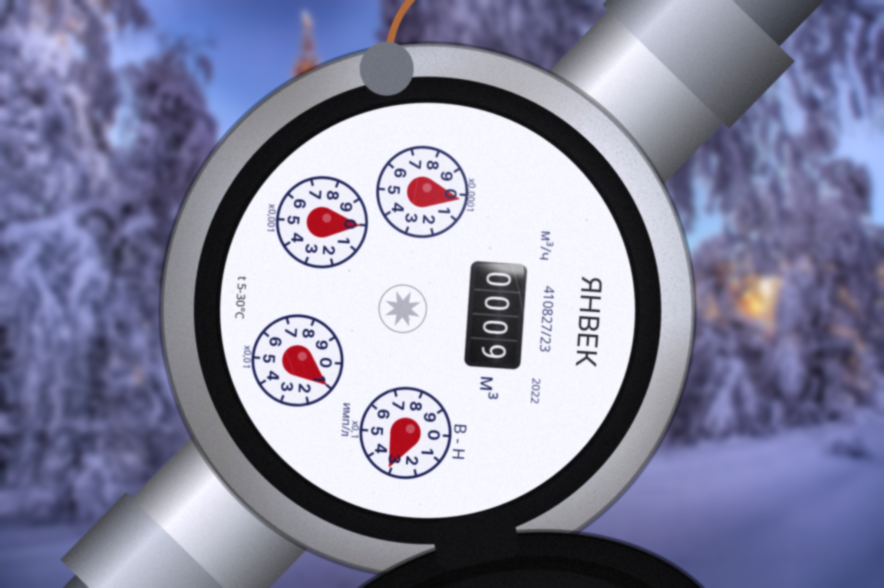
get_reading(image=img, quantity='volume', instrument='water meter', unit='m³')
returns 9.3100 m³
